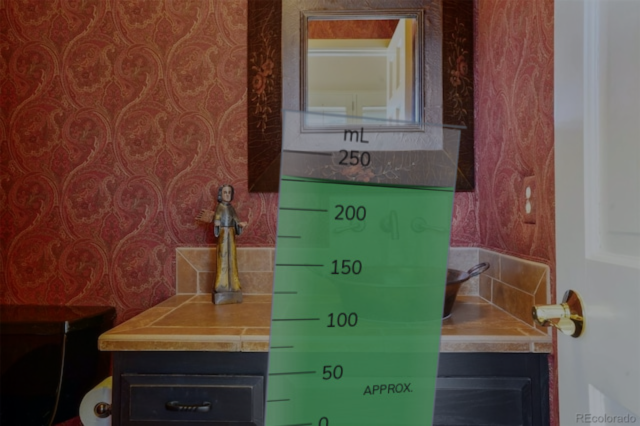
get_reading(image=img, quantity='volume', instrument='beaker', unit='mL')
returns 225 mL
